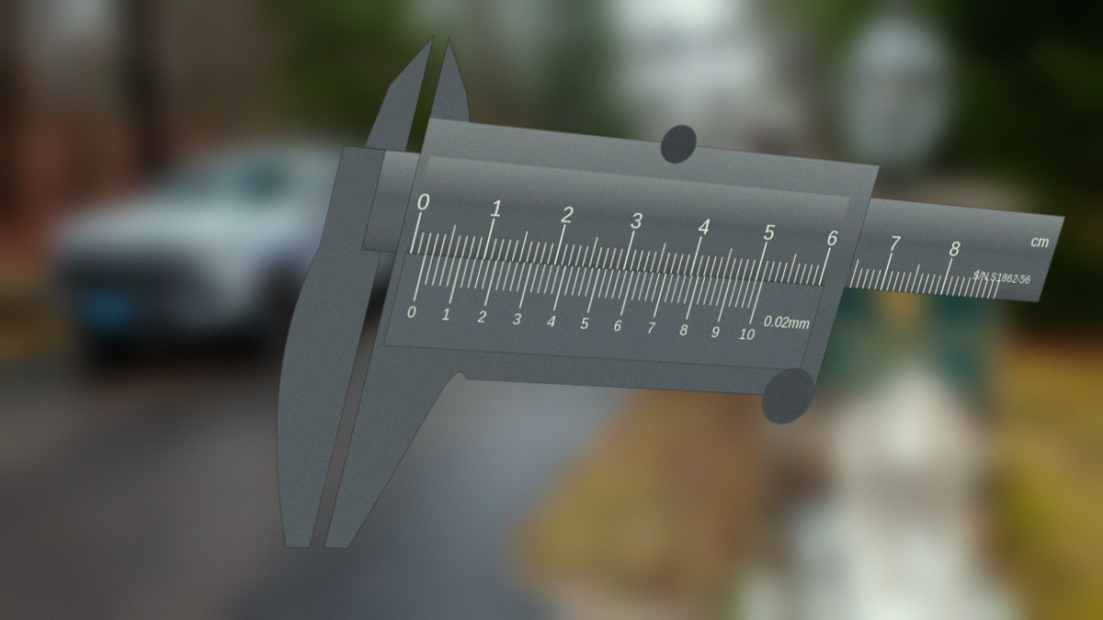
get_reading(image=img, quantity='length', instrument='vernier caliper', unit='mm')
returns 2.0 mm
